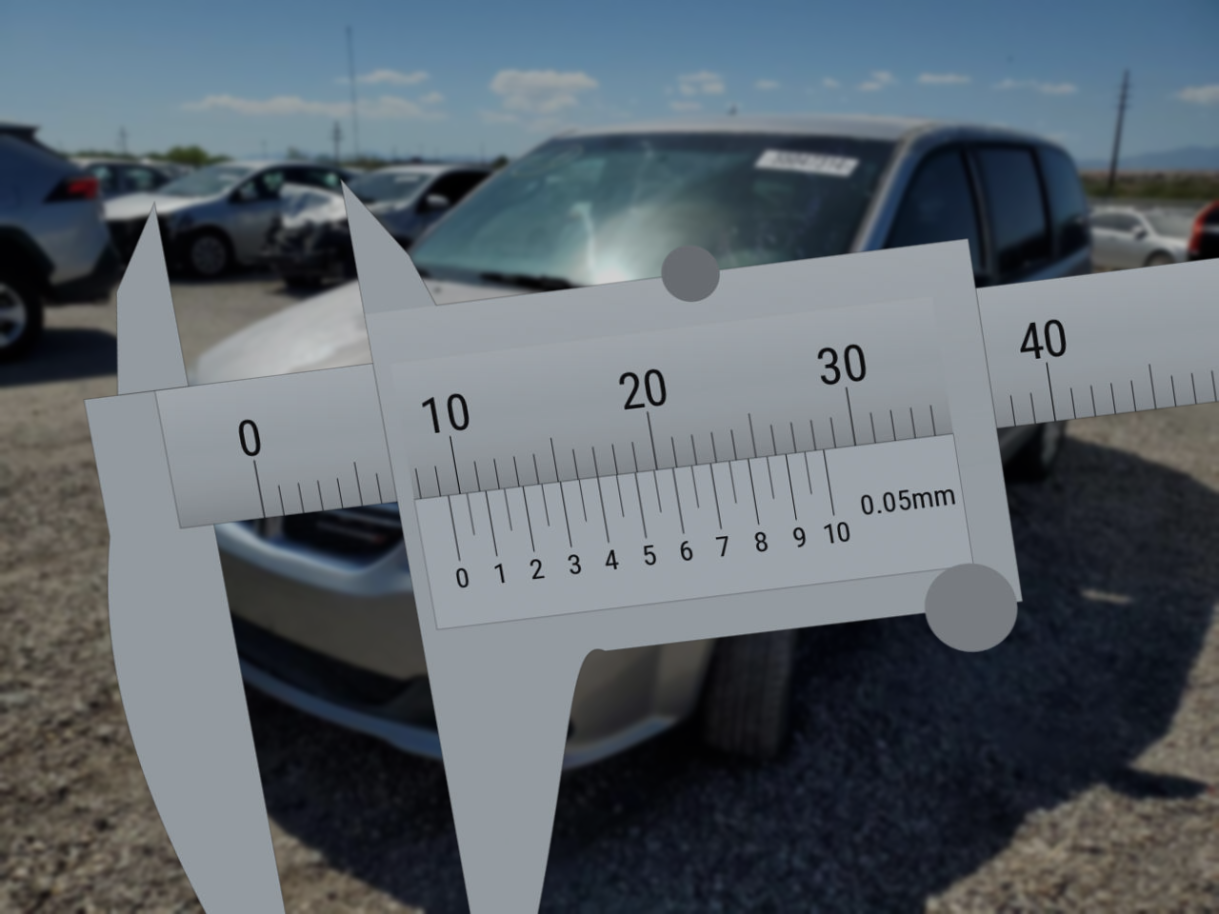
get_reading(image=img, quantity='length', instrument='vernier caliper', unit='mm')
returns 9.4 mm
